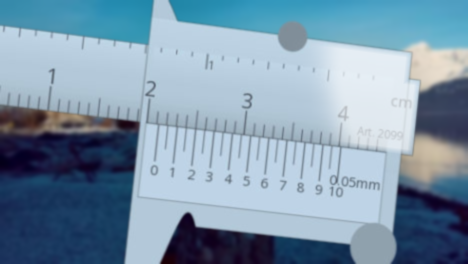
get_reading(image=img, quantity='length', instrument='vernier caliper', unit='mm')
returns 21.2 mm
